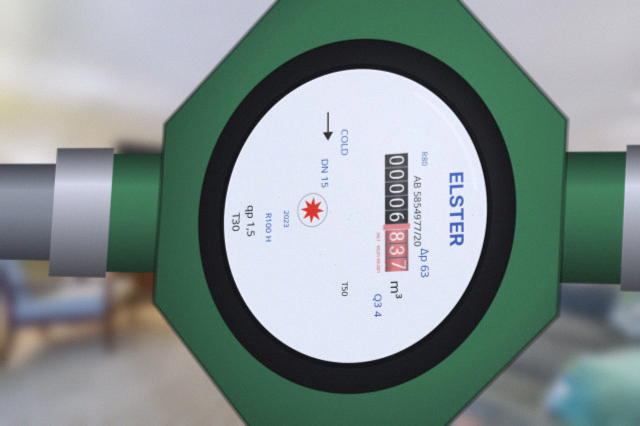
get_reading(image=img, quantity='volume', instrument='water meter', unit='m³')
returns 6.837 m³
